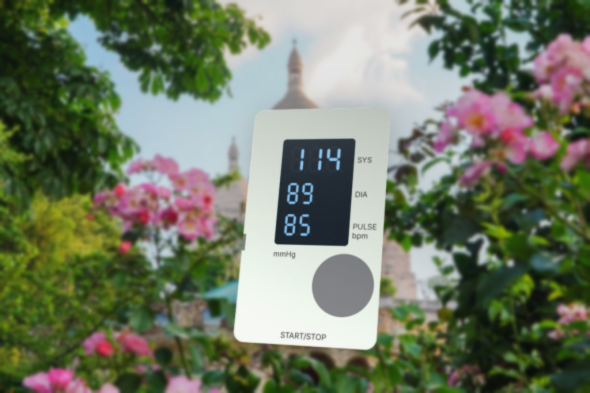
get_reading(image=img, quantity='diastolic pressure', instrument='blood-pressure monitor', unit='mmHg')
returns 89 mmHg
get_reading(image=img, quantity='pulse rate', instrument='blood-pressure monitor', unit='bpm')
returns 85 bpm
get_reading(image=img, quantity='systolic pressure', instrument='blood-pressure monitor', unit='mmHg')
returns 114 mmHg
